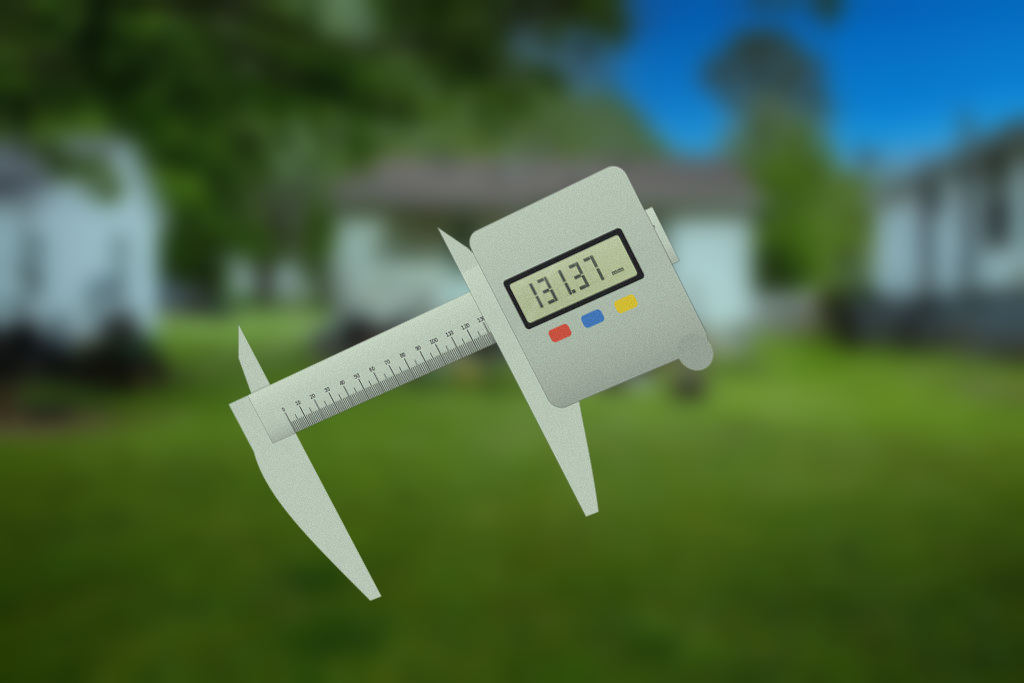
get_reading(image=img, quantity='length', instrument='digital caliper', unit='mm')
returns 131.37 mm
